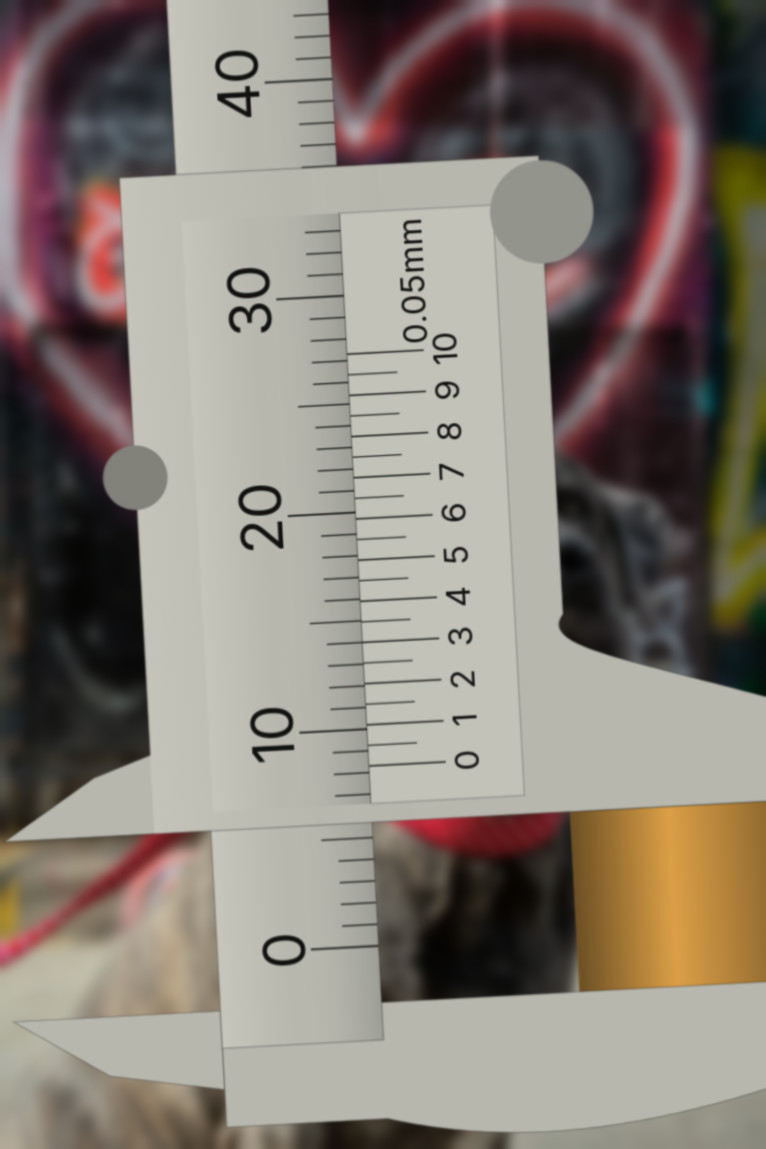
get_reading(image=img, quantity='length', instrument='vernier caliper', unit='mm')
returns 8.3 mm
